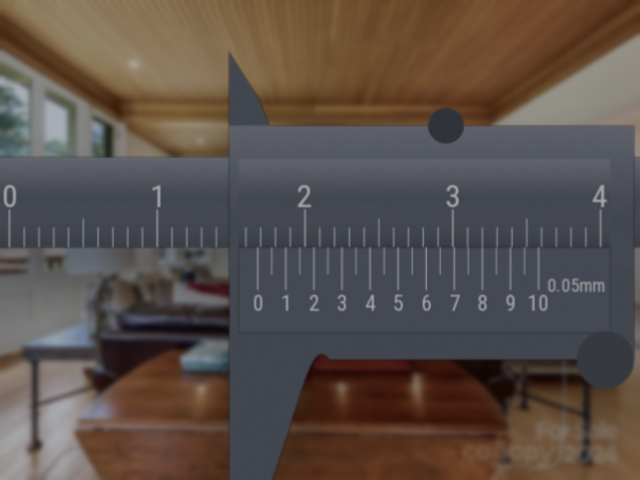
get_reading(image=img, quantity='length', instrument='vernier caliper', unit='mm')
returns 16.8 mm
